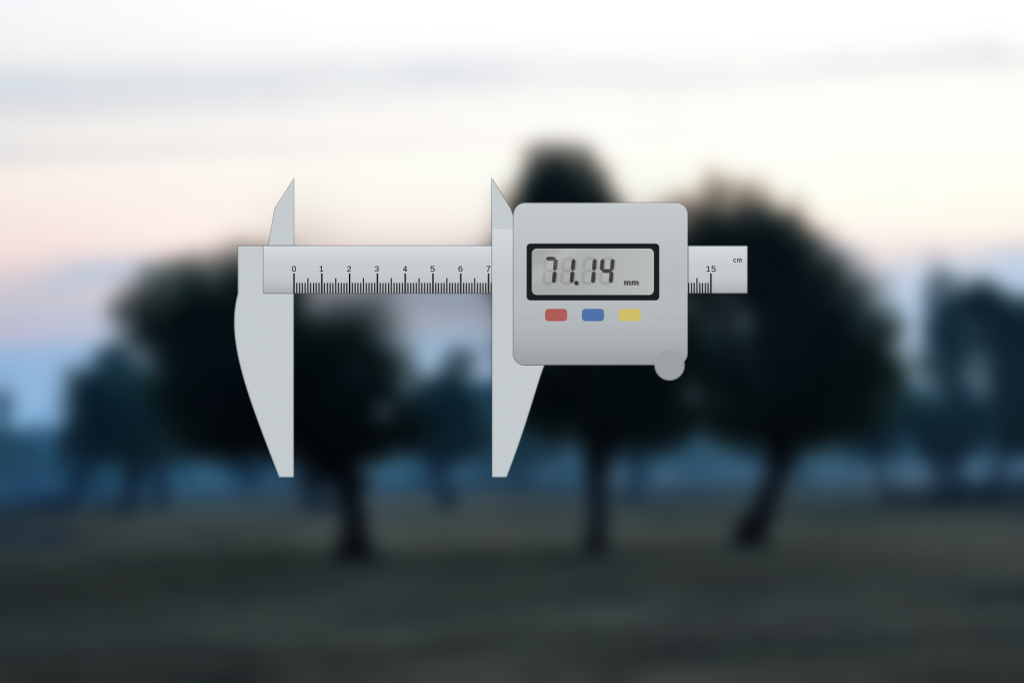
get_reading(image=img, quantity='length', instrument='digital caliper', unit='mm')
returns 71.14 mm
